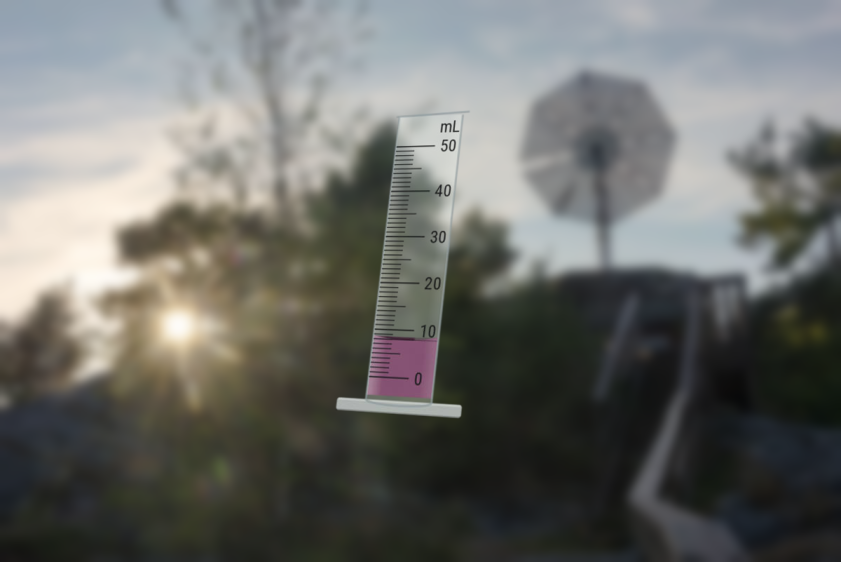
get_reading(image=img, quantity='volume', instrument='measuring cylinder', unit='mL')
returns 8 mL
